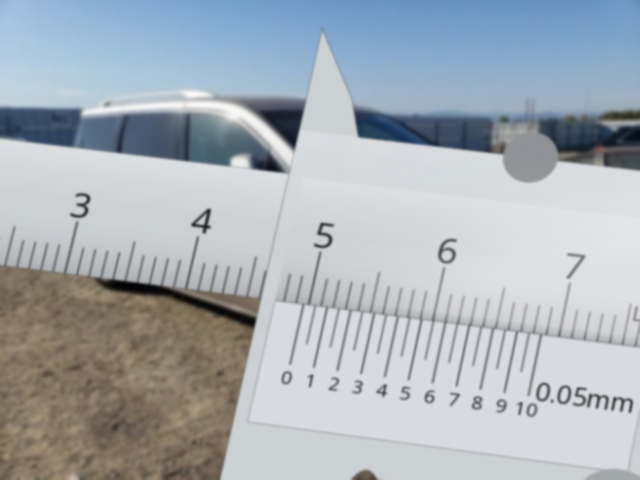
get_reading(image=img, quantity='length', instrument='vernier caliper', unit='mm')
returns 49.6 mm
